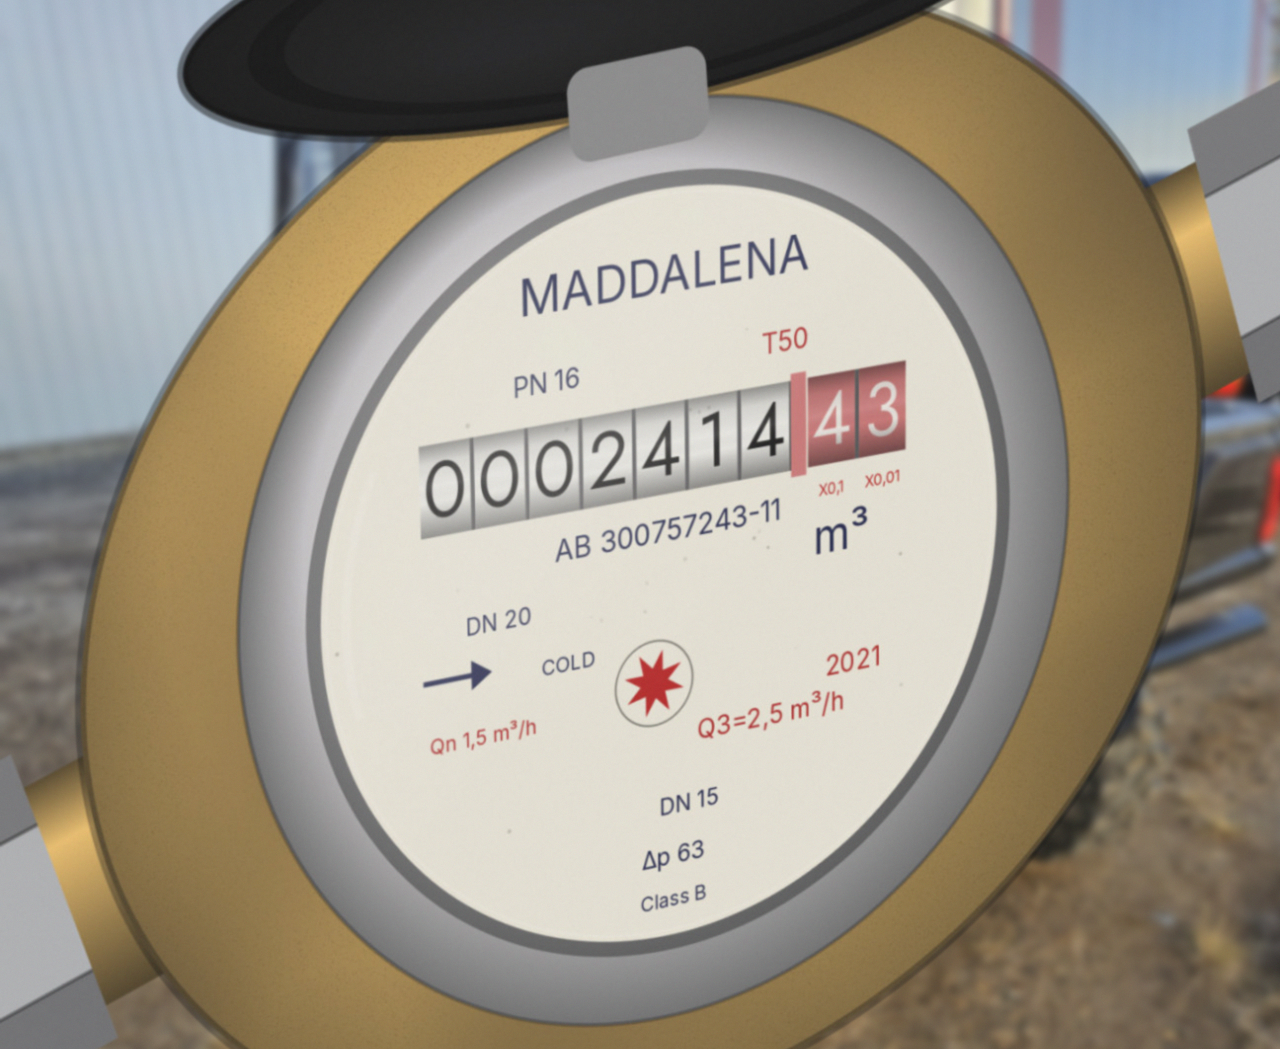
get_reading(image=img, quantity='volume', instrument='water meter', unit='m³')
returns 2414.43 m³
